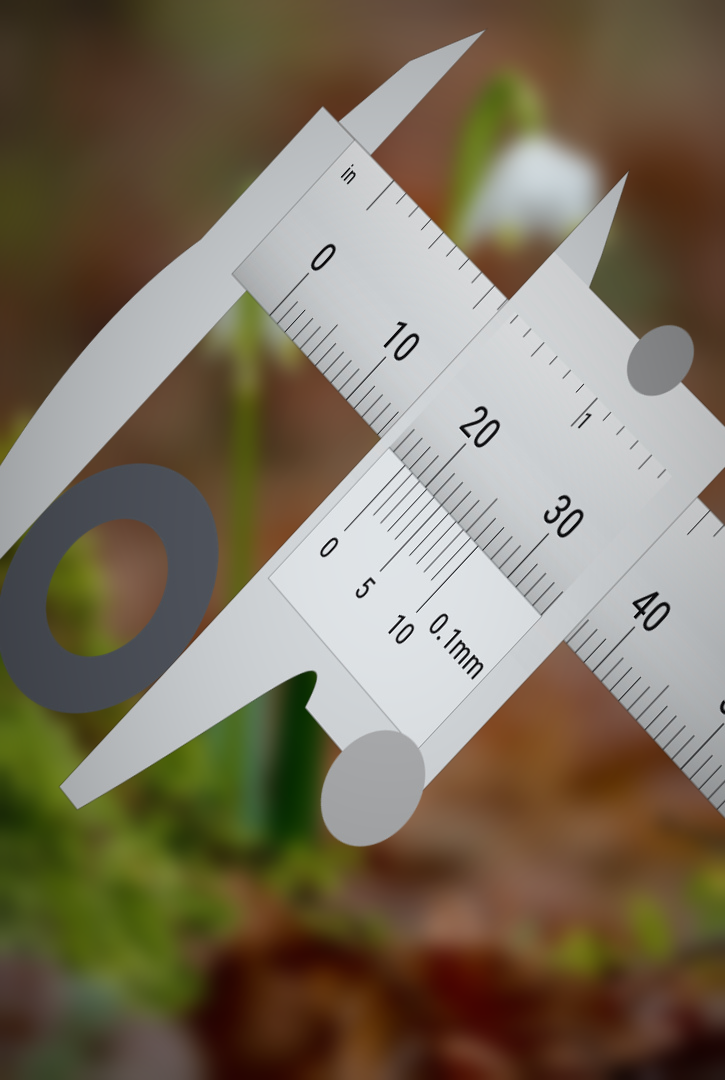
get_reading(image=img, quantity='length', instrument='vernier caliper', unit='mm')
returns 17.5 mm
